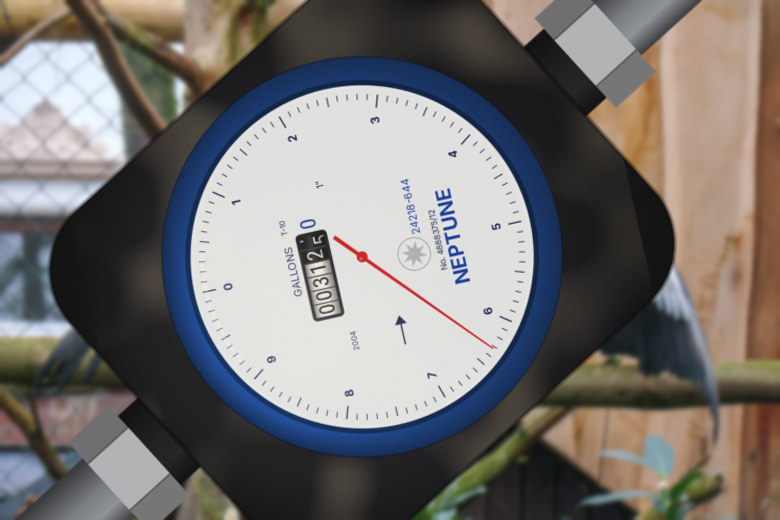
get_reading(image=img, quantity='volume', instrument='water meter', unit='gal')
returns 31246.3 gal
